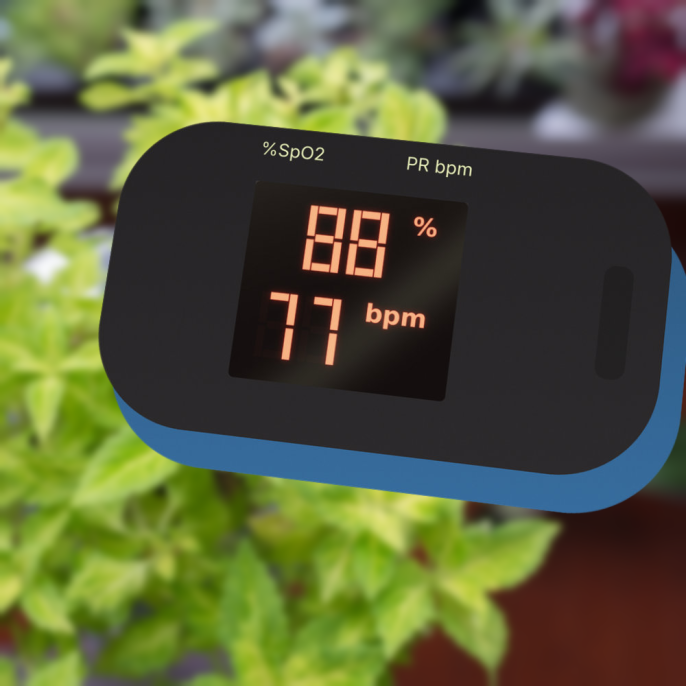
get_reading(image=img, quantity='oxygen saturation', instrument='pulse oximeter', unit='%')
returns 88 %
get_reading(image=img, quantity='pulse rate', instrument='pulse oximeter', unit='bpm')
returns 77 bpm
